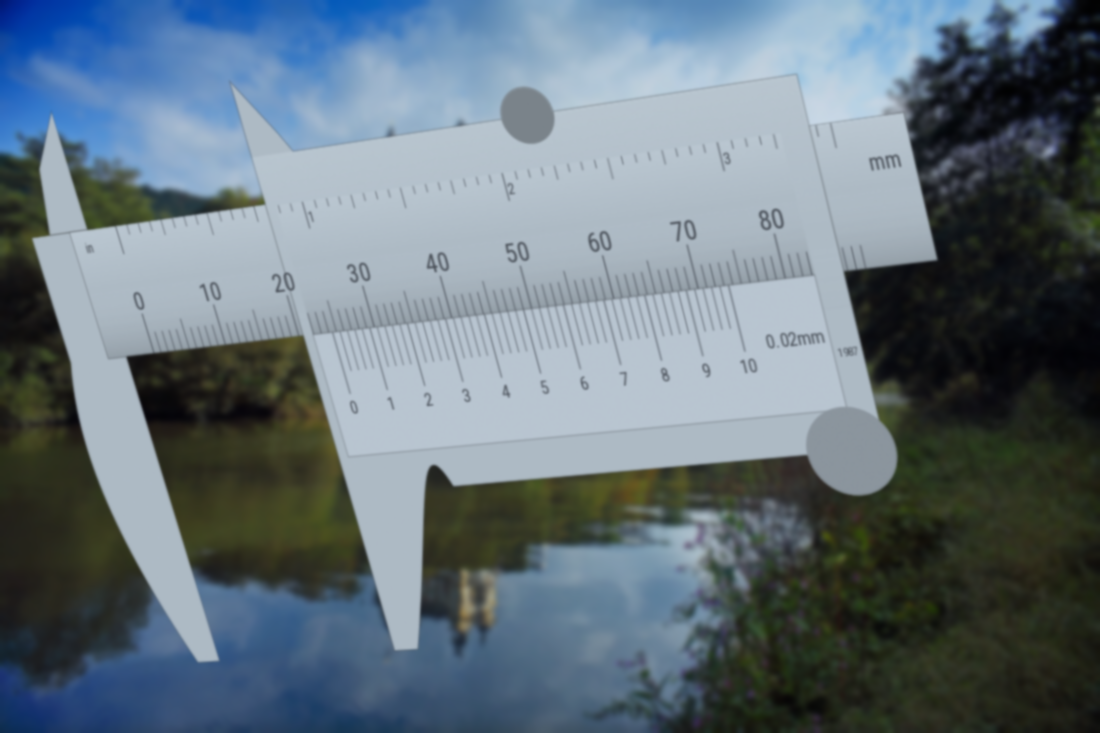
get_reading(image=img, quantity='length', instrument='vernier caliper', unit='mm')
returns 24.5 mm
